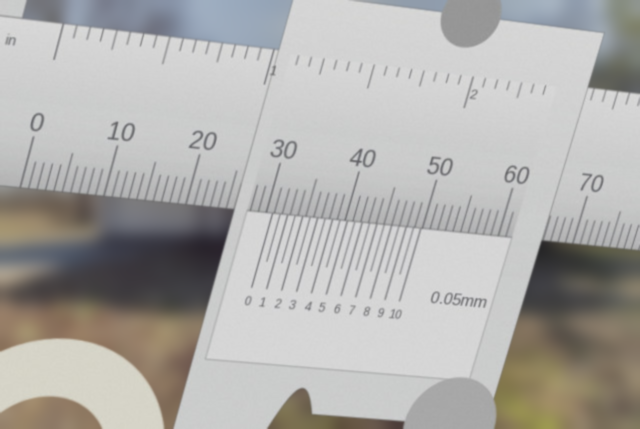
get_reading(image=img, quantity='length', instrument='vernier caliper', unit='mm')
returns 30.8 mm
